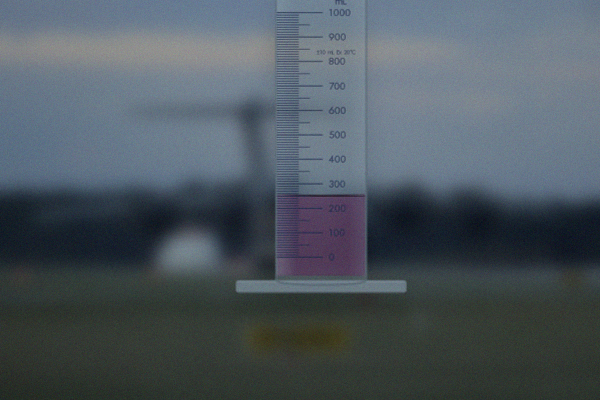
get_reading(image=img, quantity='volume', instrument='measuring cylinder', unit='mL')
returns 250 mL
